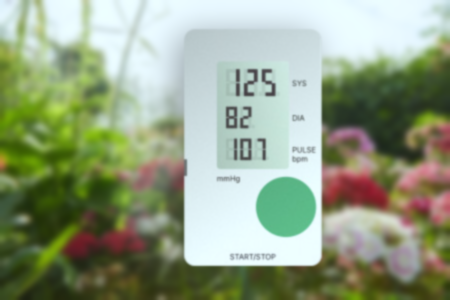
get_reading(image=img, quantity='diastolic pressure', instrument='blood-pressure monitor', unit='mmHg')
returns 82 mmHg
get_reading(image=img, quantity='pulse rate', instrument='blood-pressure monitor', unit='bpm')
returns 107 bpm
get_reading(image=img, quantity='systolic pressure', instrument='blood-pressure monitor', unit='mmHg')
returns 125 mmHg
